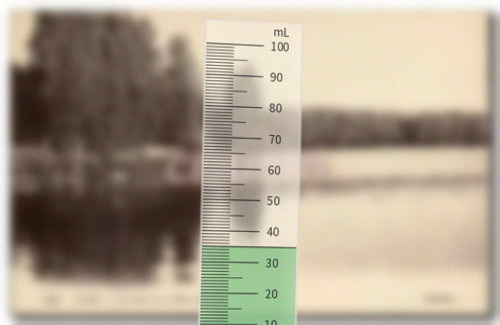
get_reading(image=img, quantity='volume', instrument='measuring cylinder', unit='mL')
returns 35 mL
